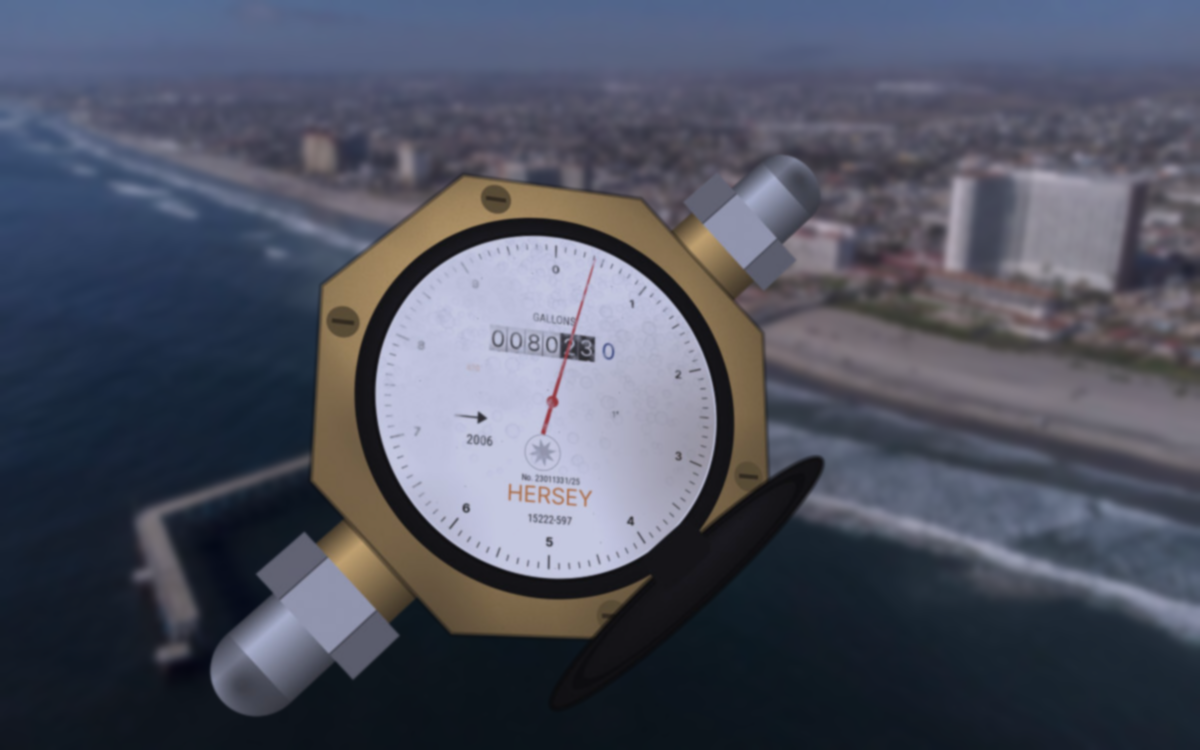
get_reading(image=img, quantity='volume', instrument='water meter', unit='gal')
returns 80230.4 gal
